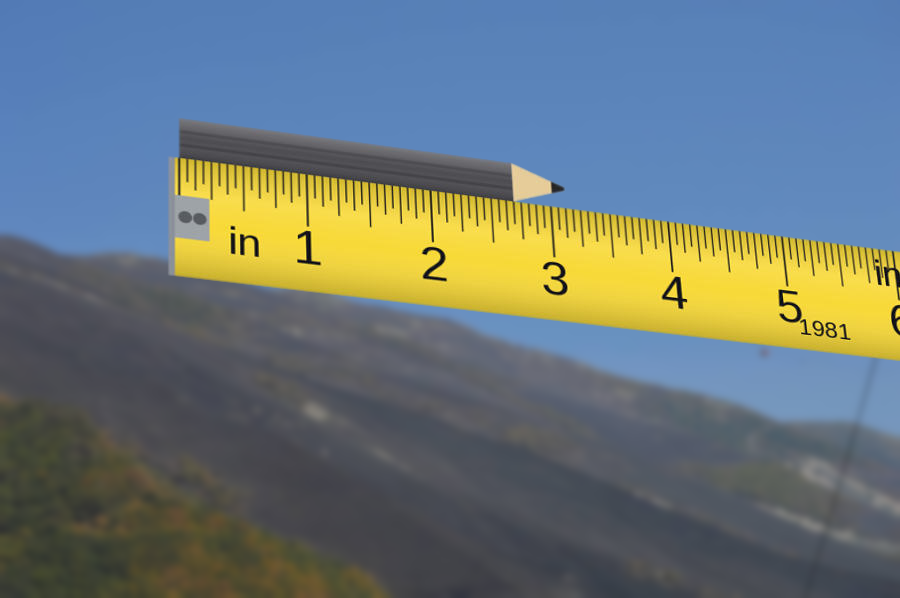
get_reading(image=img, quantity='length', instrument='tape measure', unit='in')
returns 3.125 in
